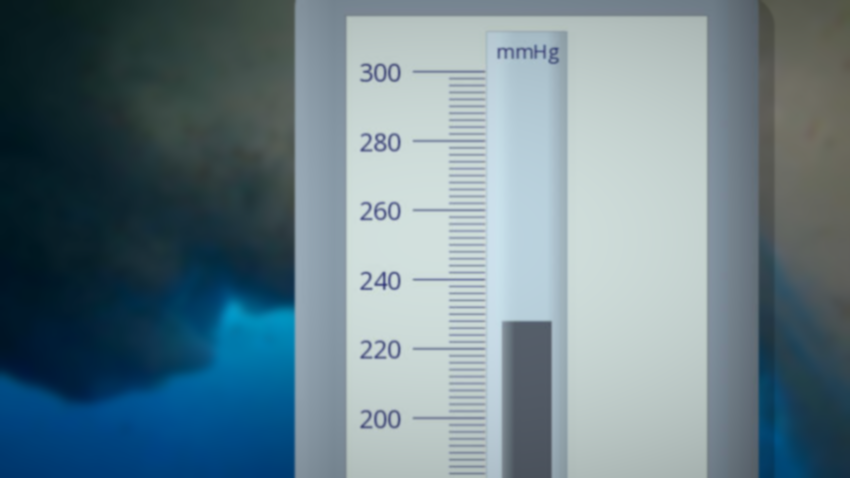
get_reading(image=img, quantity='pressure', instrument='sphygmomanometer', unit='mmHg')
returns 228 mmHg
